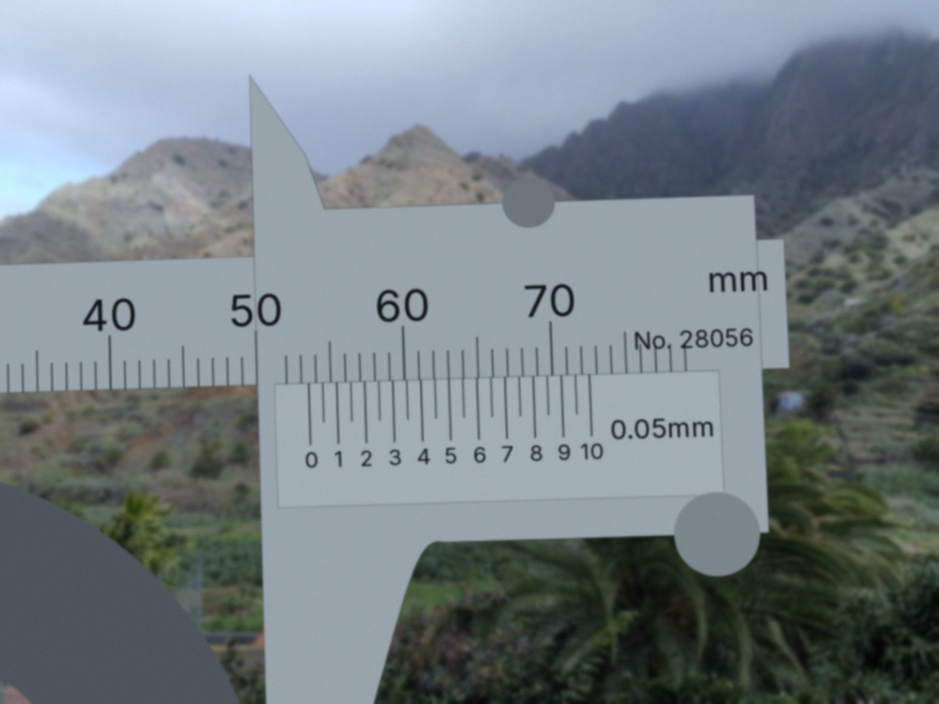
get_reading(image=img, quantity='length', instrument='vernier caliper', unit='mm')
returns 53.5 mm
